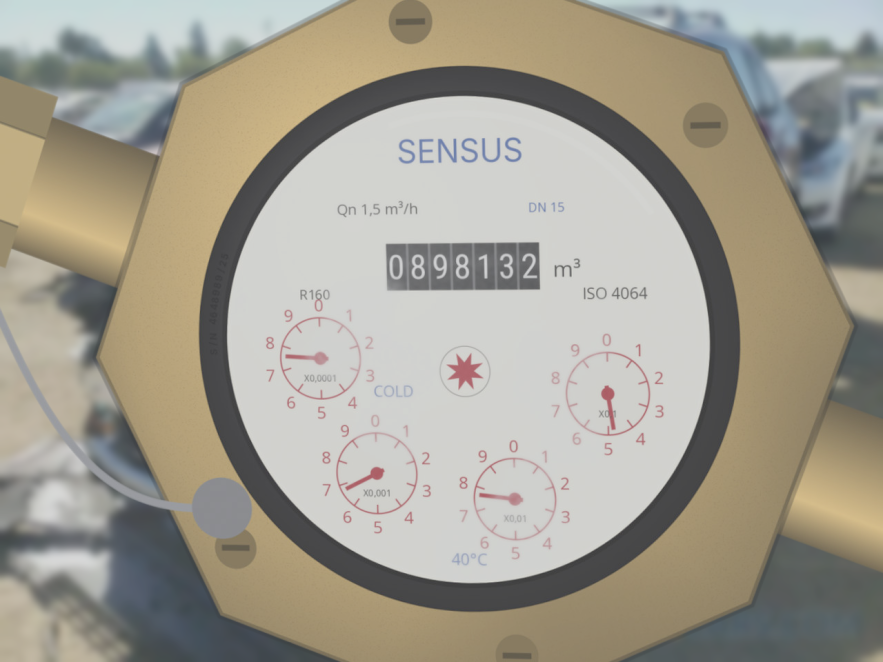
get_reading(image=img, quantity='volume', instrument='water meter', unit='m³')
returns 898132.4767 m³
